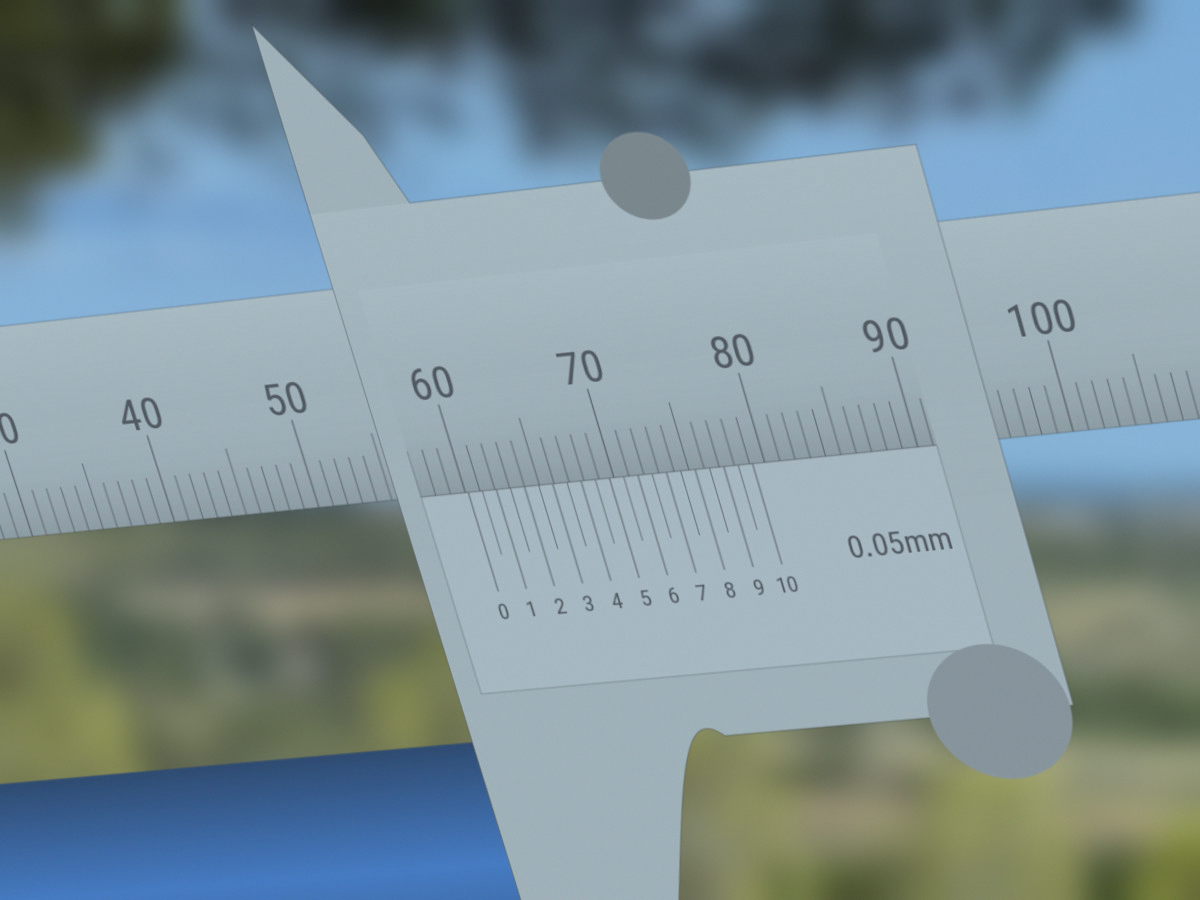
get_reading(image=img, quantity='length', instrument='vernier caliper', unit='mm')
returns 60.2 mm
